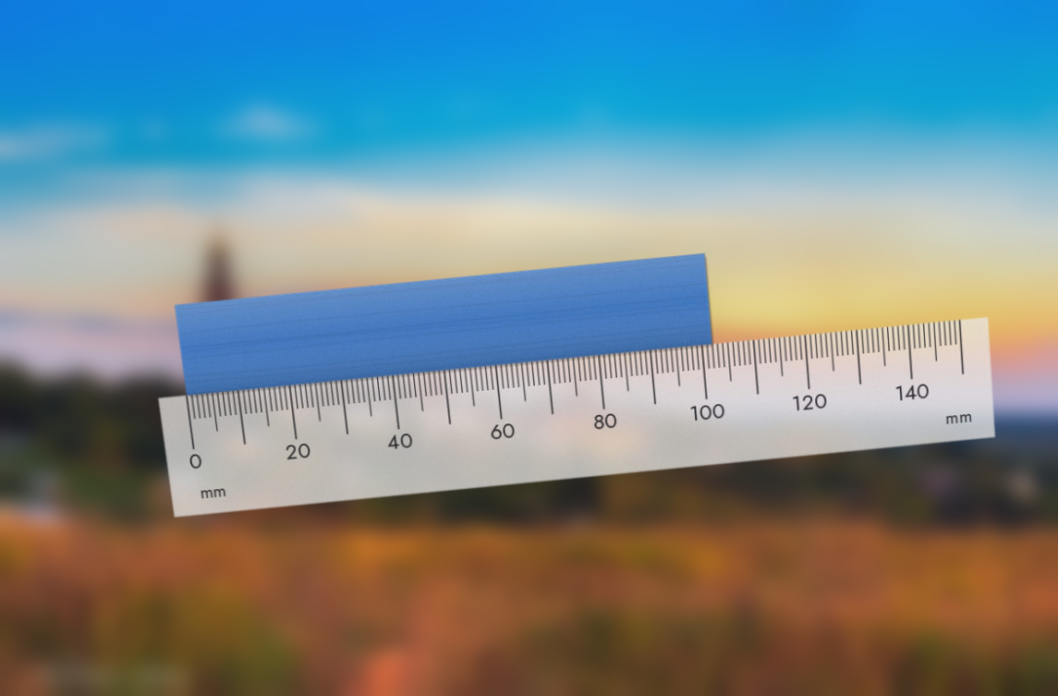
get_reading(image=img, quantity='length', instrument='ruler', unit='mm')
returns 102 mm
